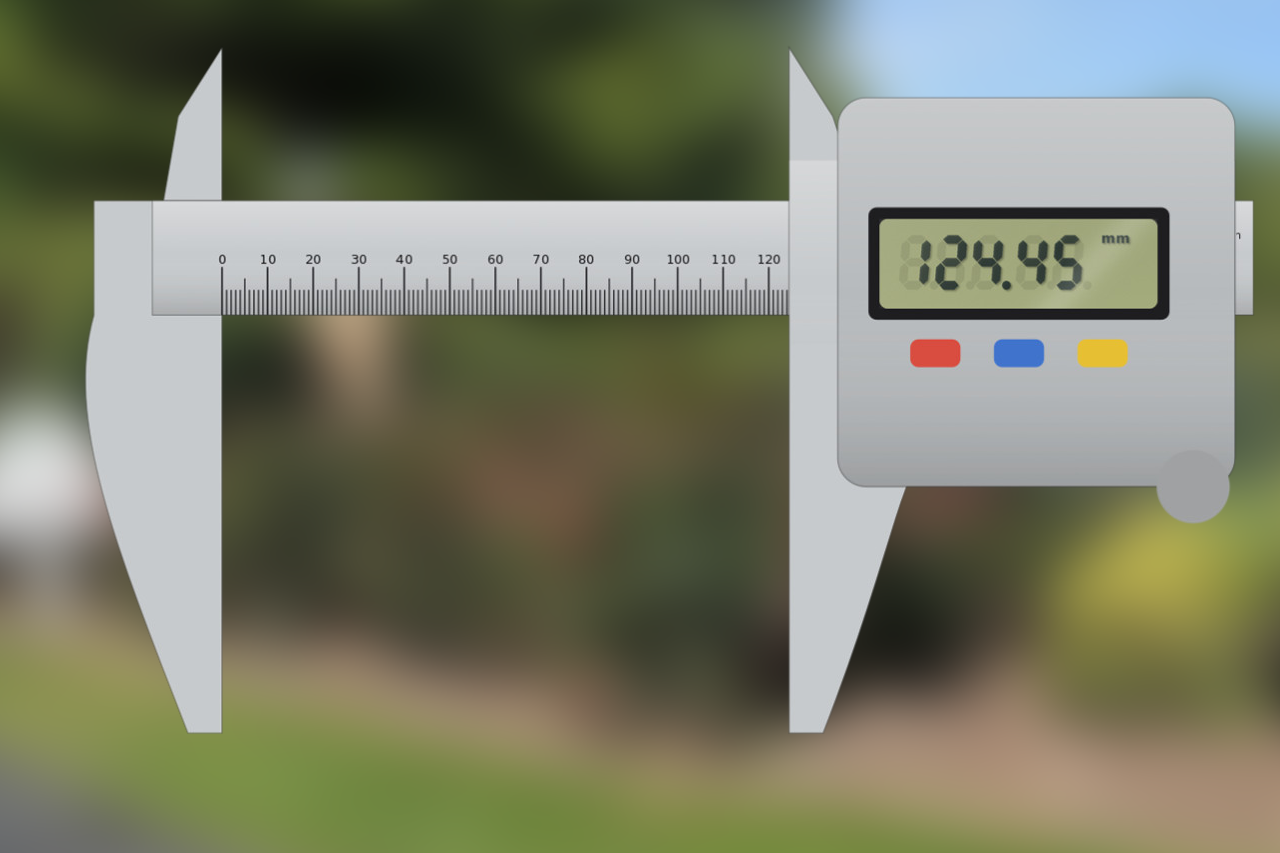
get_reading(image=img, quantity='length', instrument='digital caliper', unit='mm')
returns 124.45 mm
